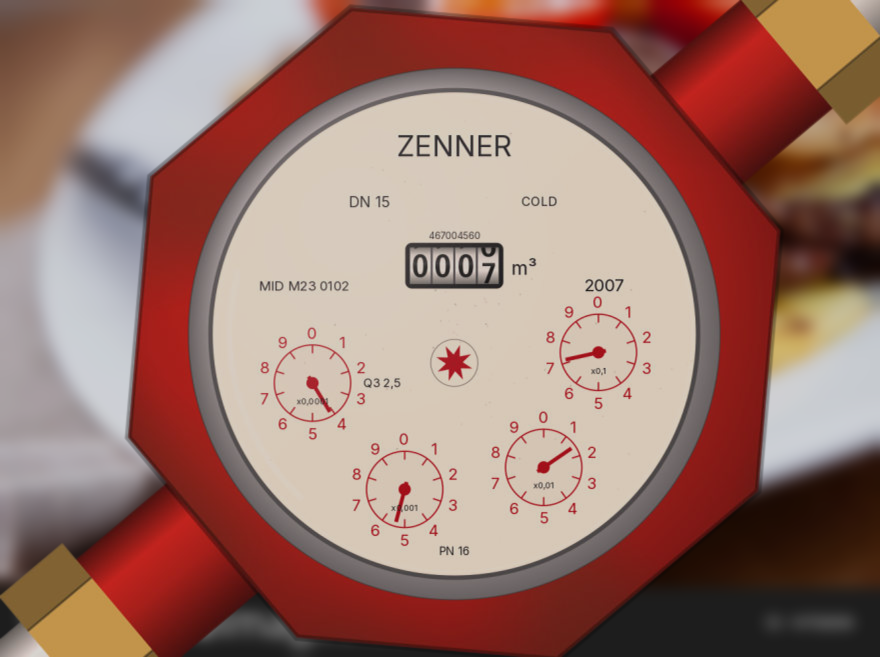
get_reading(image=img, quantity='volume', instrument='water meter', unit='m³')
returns 6.7154 m³
